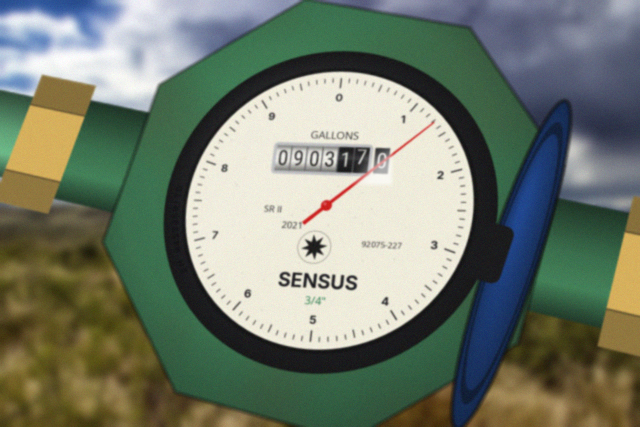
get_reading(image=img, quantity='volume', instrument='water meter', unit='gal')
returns 903171.3 gal
